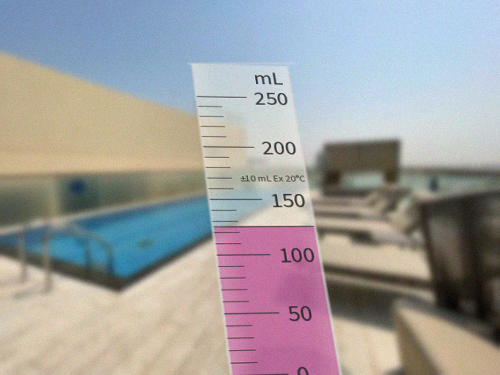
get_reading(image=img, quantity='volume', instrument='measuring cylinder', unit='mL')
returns 125 mL
